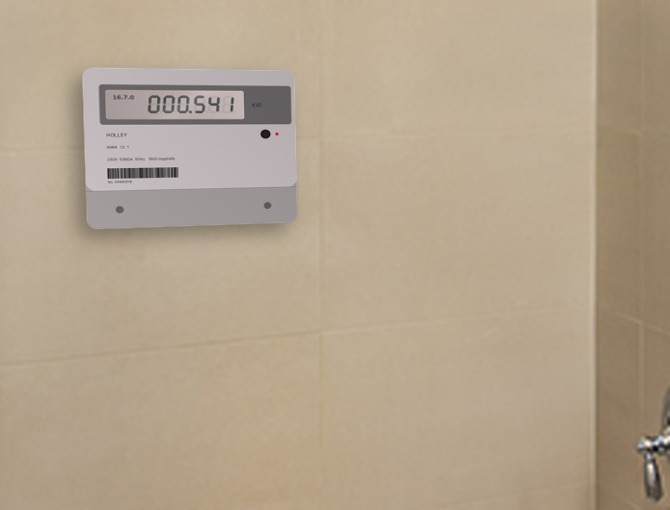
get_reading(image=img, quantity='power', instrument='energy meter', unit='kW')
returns 0.541 kW
